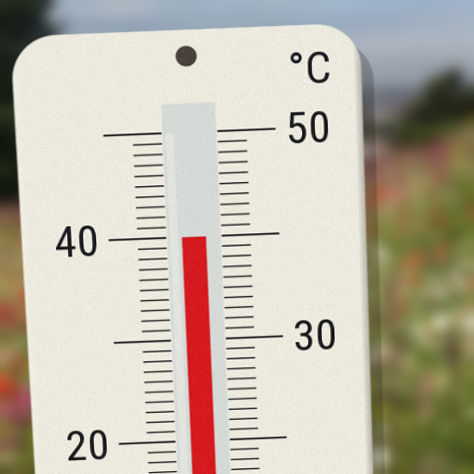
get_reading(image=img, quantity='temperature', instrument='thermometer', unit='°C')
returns 40 °C
